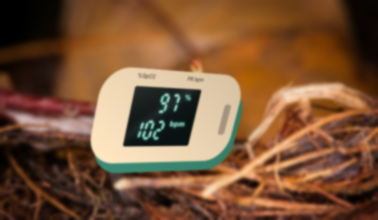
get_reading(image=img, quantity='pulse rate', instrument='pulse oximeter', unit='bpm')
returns 102 bpm
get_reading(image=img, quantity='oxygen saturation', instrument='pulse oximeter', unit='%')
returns 97 %
